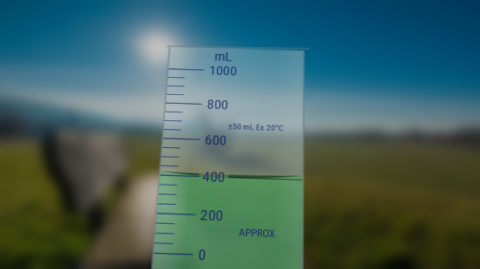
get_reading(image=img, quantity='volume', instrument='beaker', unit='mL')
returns 400 mL
